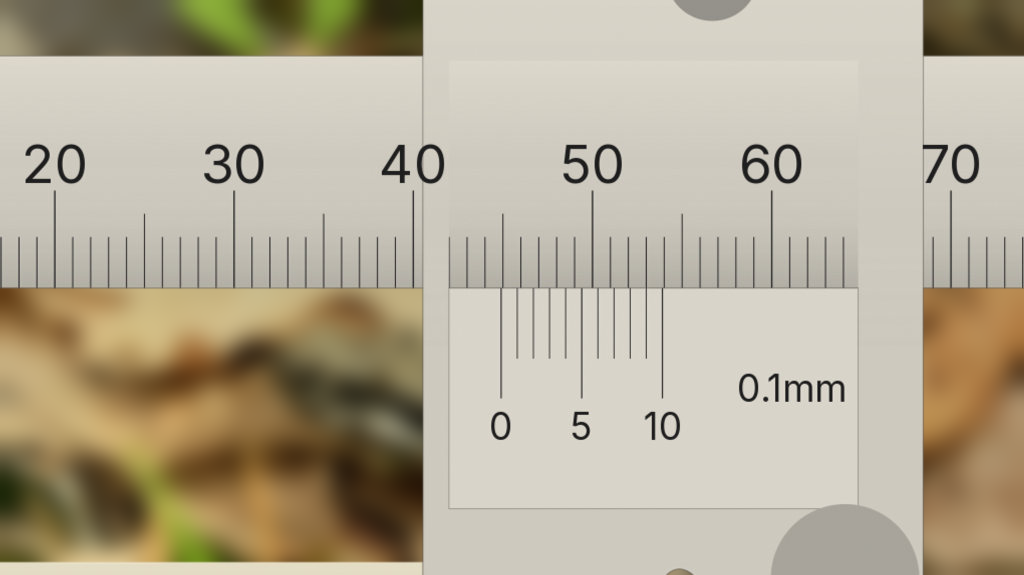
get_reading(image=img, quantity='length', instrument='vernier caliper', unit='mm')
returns 44.9 mm
